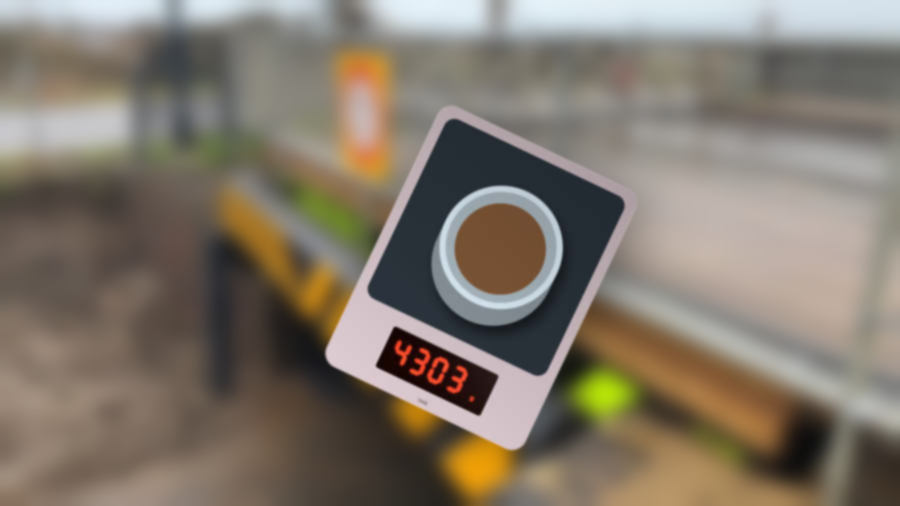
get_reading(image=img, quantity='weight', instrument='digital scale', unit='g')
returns 4303 g
